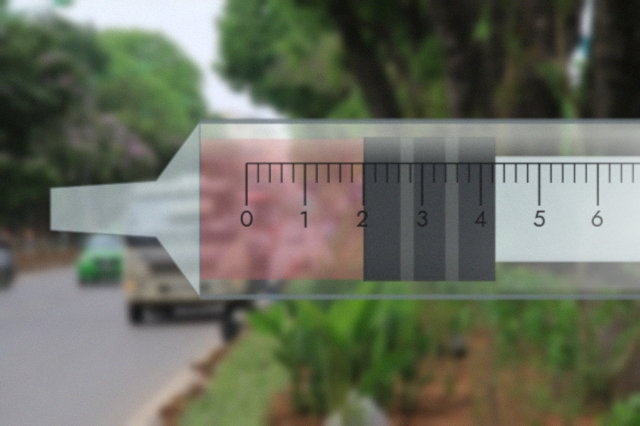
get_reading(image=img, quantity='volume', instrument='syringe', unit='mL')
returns 2 mL
